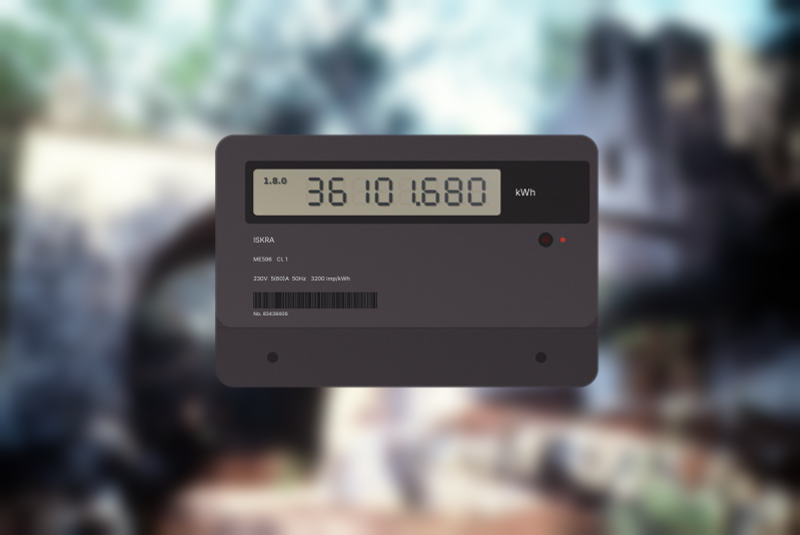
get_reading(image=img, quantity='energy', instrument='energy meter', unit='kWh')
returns 36101.680 kWh
